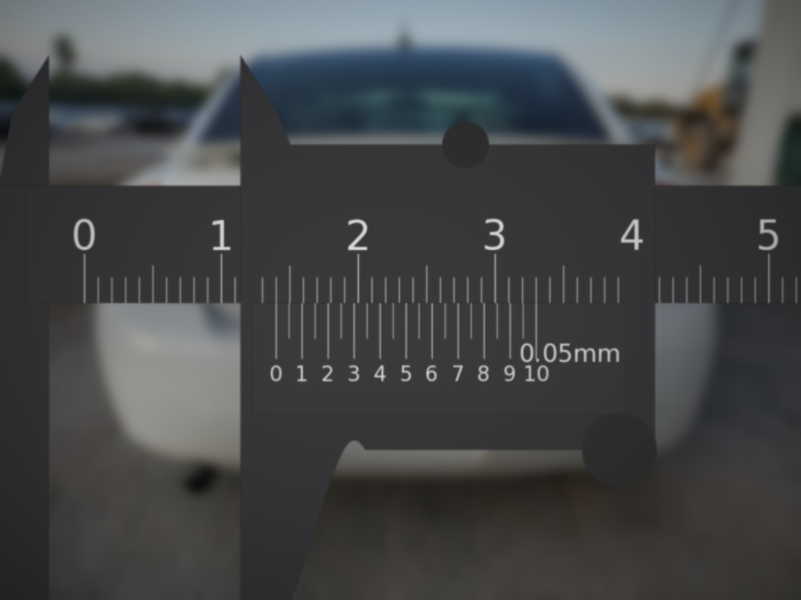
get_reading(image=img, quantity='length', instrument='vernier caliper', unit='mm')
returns 14.0 mm
